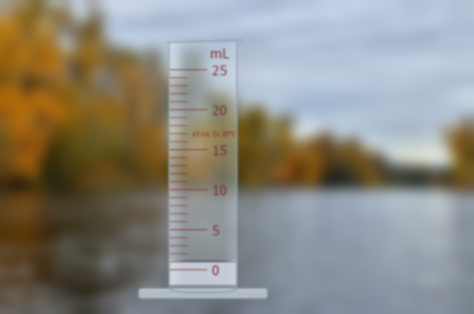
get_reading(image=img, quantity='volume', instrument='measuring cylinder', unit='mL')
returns 1 mL
